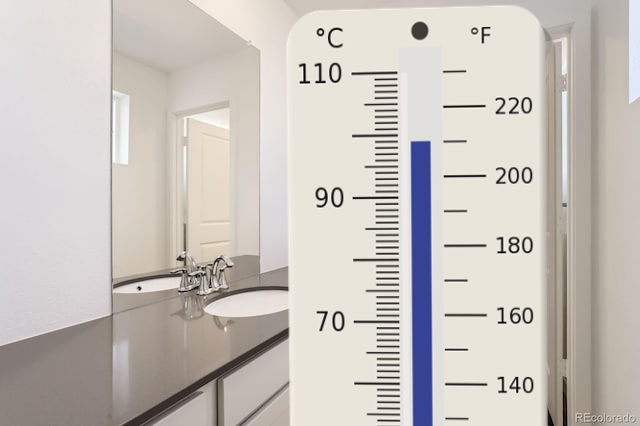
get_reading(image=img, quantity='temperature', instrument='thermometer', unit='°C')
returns 99 °C
